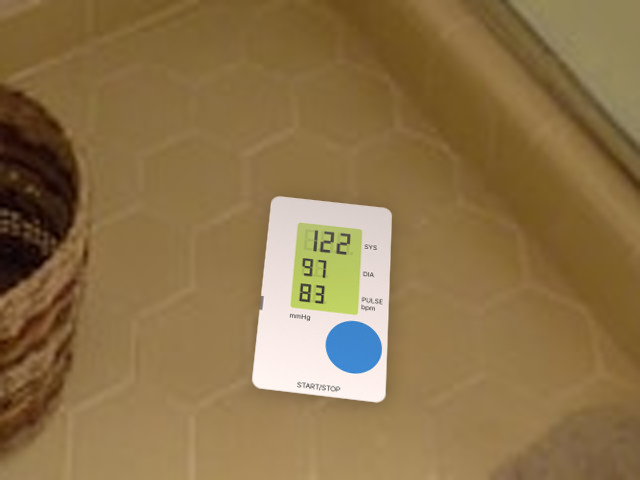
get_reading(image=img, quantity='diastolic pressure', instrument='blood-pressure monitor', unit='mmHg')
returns 97 mmHg
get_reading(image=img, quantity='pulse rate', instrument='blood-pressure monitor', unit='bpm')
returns 83 bpm
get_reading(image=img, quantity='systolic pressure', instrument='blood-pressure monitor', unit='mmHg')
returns 122 mmHg
